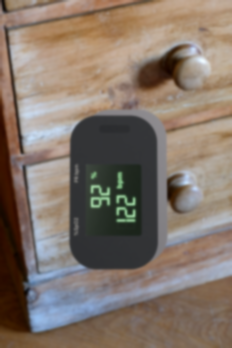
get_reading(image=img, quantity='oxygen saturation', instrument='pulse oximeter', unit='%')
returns 92 %
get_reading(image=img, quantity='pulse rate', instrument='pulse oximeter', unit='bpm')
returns 122 bpm
